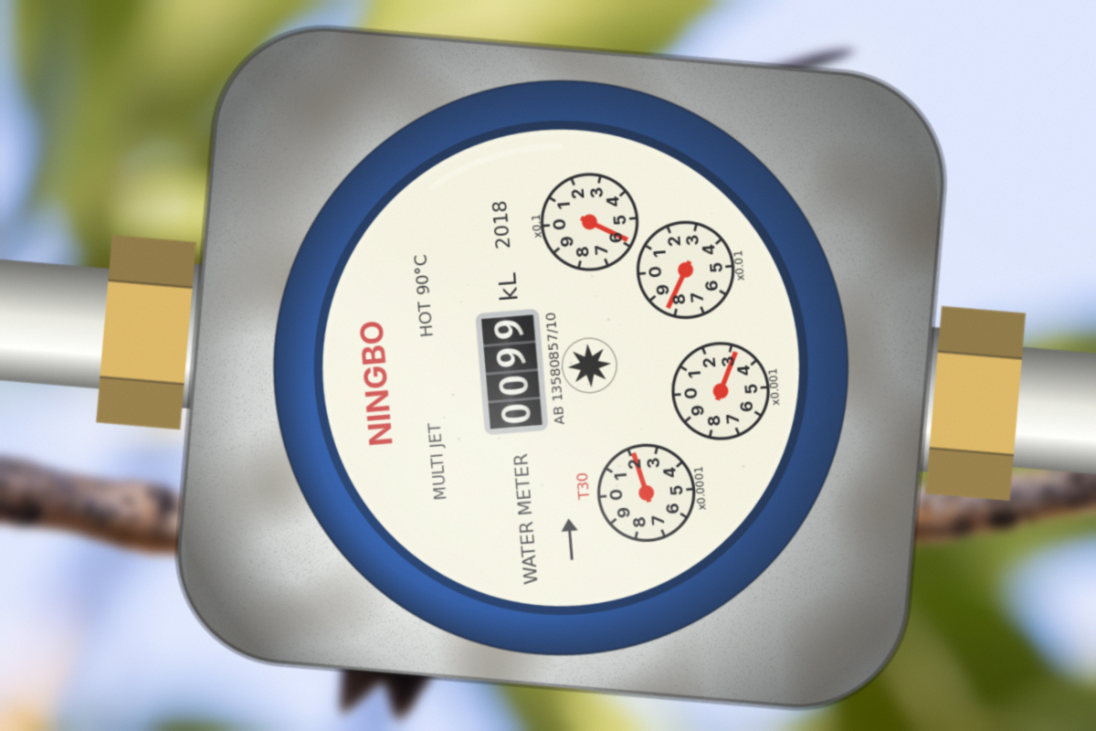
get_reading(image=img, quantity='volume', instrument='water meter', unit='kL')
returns 99.5832 kL
